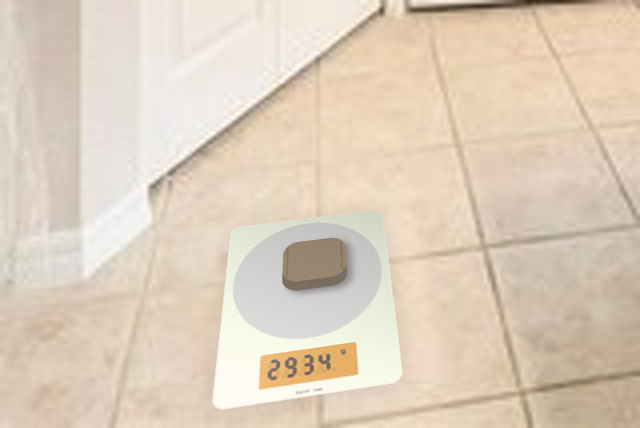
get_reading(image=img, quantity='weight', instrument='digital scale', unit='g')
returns 2934 g
